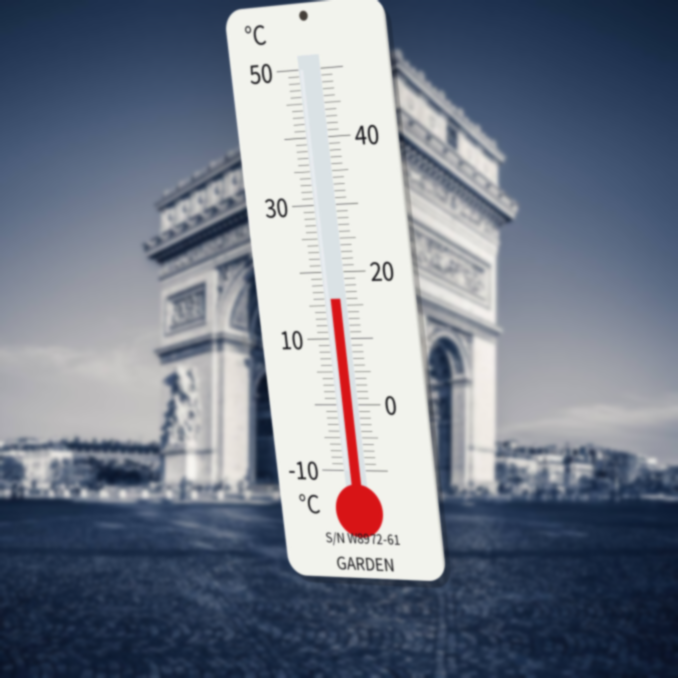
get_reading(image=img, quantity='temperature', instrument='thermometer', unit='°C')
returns 16 °C
